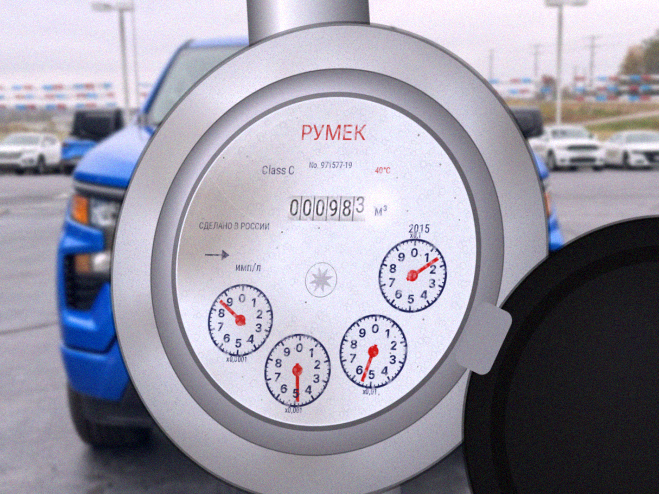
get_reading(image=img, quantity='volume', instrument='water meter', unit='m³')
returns 983.1548 m³
